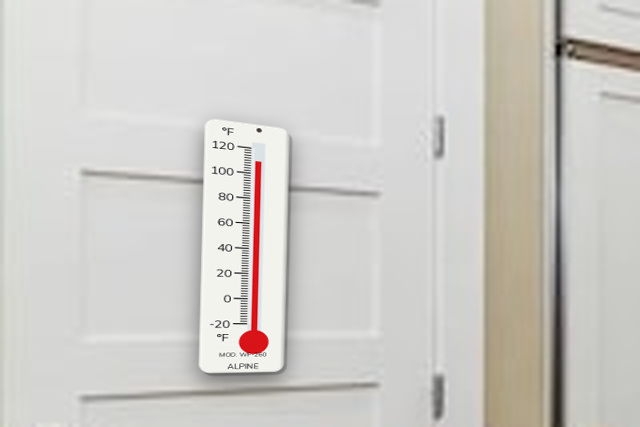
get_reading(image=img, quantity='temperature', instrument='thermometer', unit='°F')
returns 110 °F
